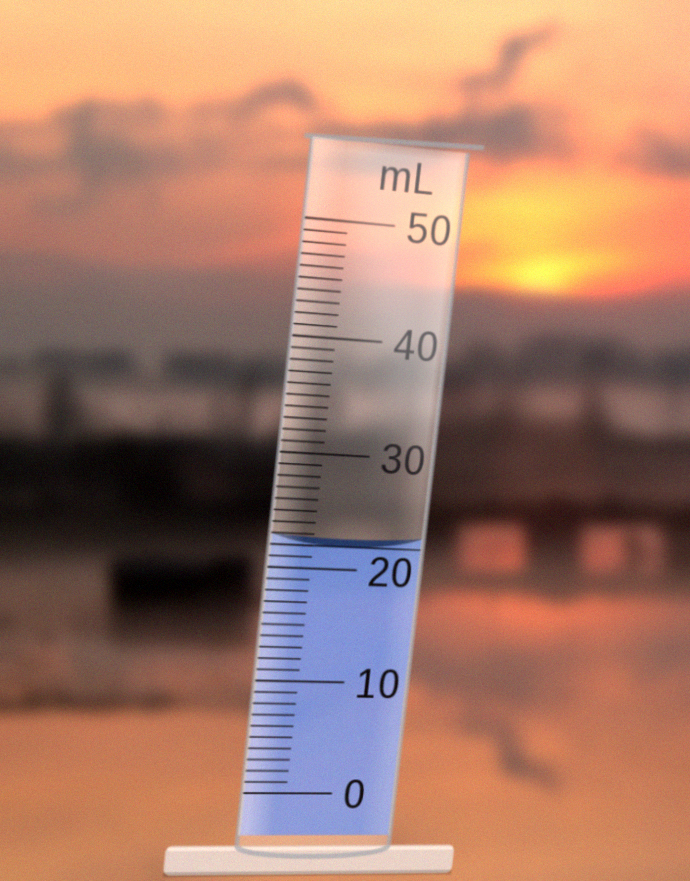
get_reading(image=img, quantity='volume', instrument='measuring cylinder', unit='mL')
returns 22 mL
